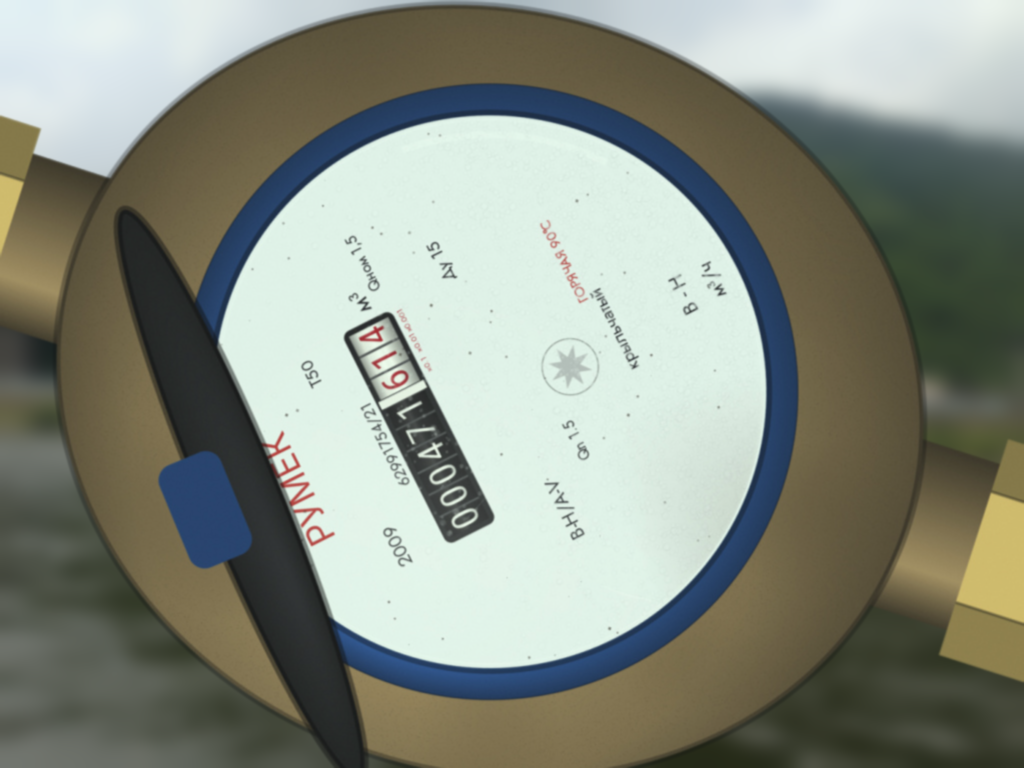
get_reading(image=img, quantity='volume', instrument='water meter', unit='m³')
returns 471.614 m³
